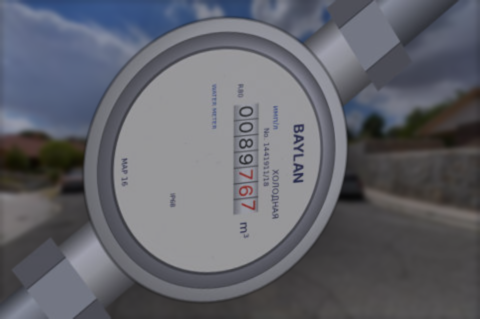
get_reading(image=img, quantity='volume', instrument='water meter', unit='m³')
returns 89.767 m³
